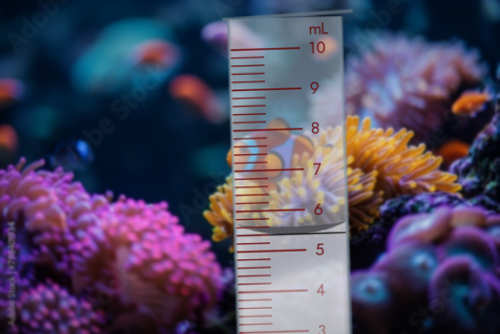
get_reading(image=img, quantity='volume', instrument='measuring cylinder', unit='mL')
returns 5.4 mL
